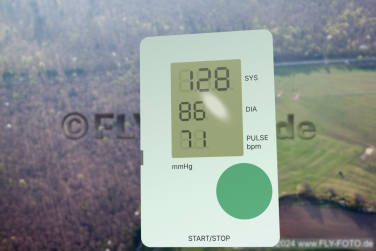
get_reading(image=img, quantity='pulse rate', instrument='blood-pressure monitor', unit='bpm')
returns 71 bpm
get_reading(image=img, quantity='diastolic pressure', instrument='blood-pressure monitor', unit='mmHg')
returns 86 mmHg
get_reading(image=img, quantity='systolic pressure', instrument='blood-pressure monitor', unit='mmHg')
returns 128 mmHg
